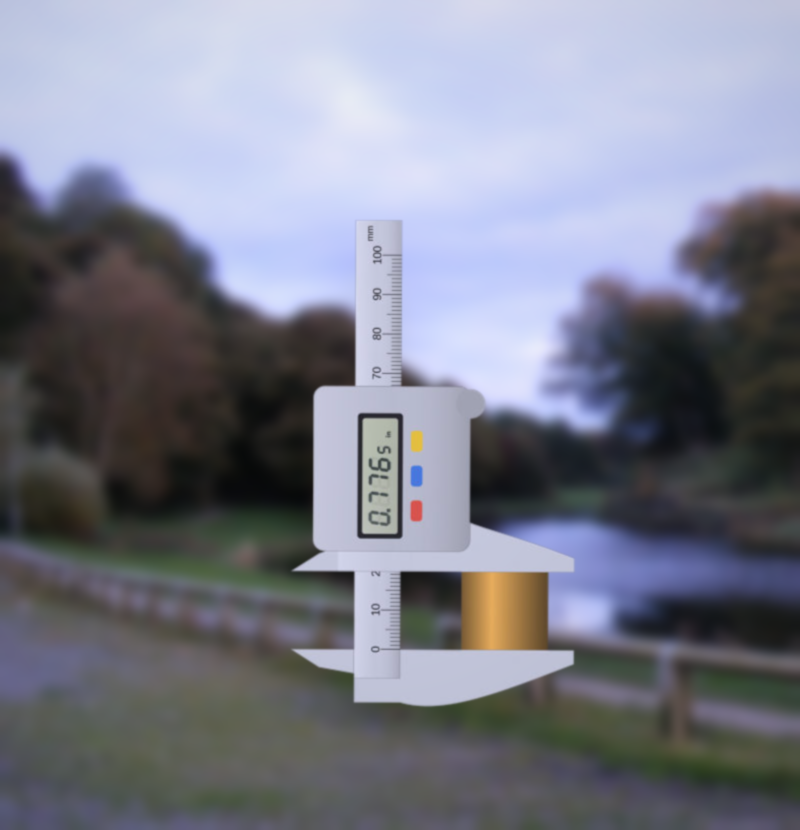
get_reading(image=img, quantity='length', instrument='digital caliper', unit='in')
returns 0.7765 in
